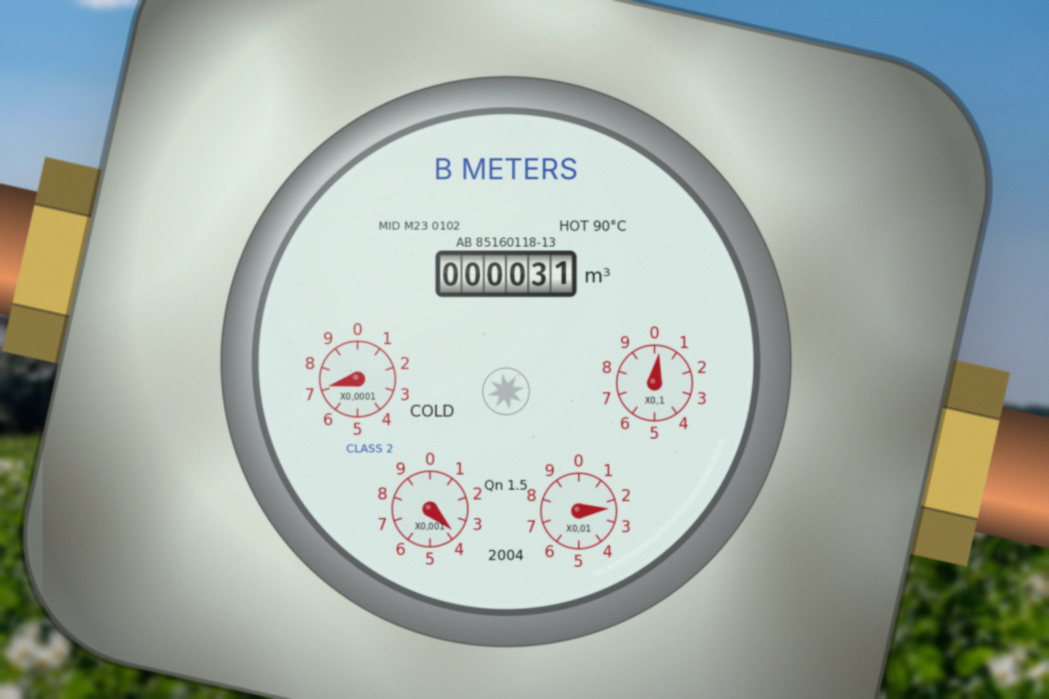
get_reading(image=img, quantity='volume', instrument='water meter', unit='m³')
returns 31.0237 m³
